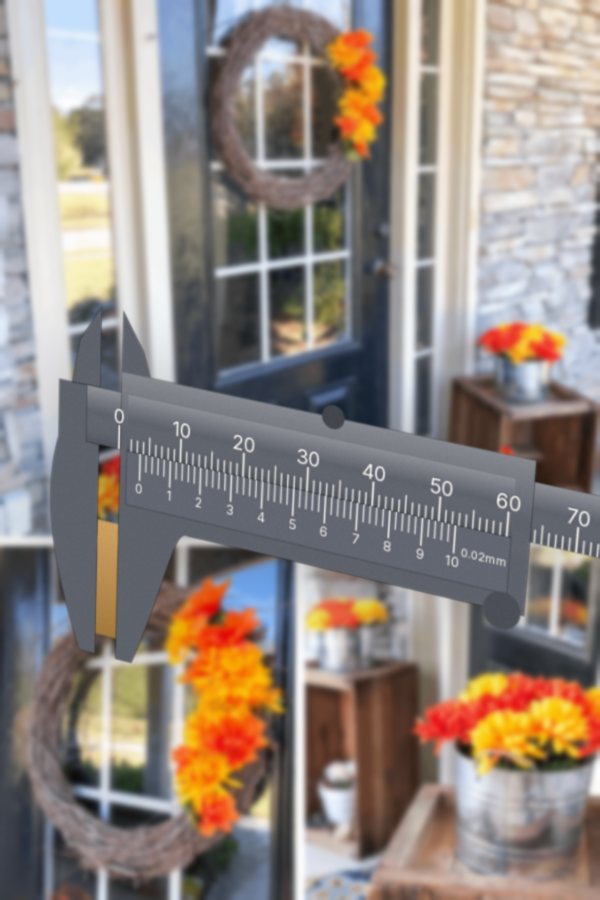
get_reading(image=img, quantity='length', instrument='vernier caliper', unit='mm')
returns 3.5 mm
